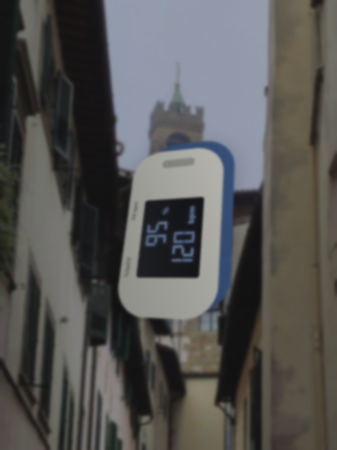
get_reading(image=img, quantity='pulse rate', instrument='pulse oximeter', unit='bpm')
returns 120 bpm
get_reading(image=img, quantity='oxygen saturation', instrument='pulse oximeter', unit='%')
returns 95 %
